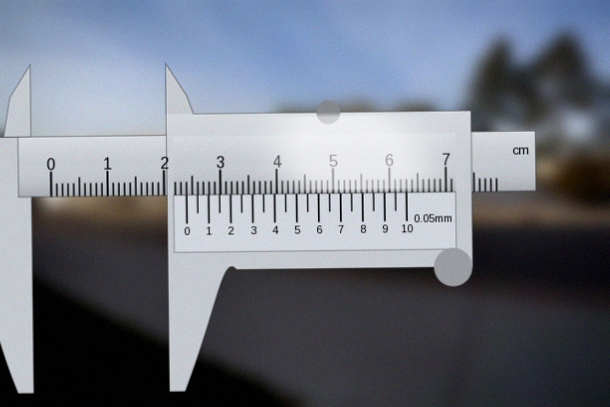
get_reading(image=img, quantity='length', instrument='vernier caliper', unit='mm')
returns 24.0 mm
